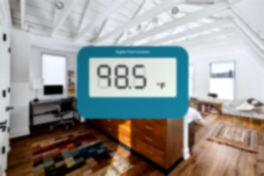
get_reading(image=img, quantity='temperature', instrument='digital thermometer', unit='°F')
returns 98.5 °F
